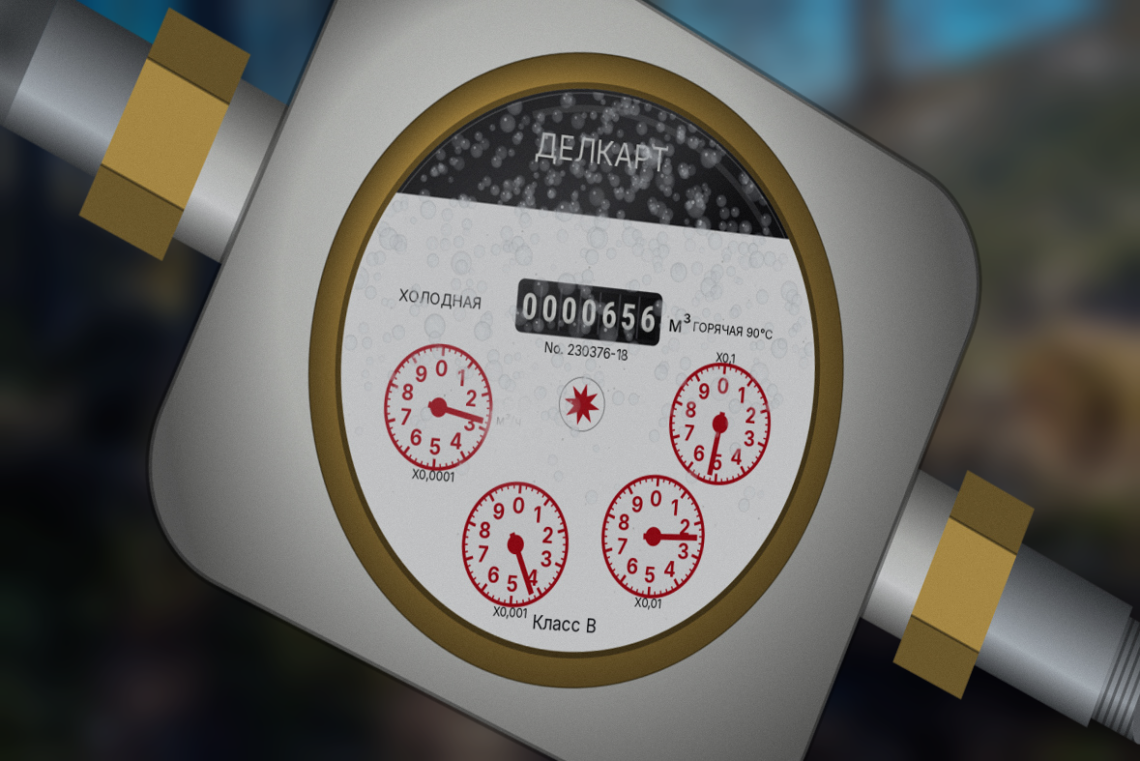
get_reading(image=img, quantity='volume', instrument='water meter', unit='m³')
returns 656.5242 m³
